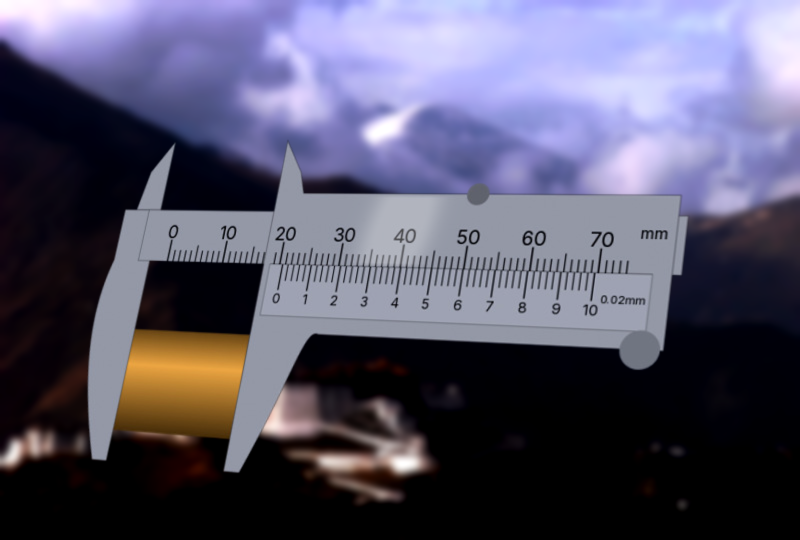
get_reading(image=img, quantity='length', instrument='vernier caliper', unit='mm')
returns 20.5 mm
